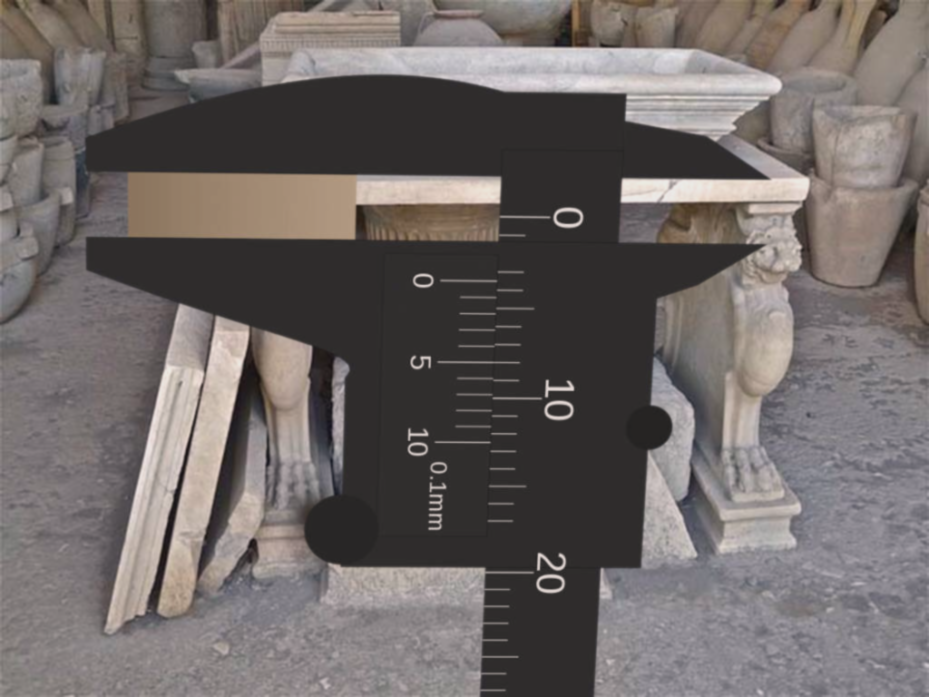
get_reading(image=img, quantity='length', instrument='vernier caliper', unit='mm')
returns 3.5 mm
